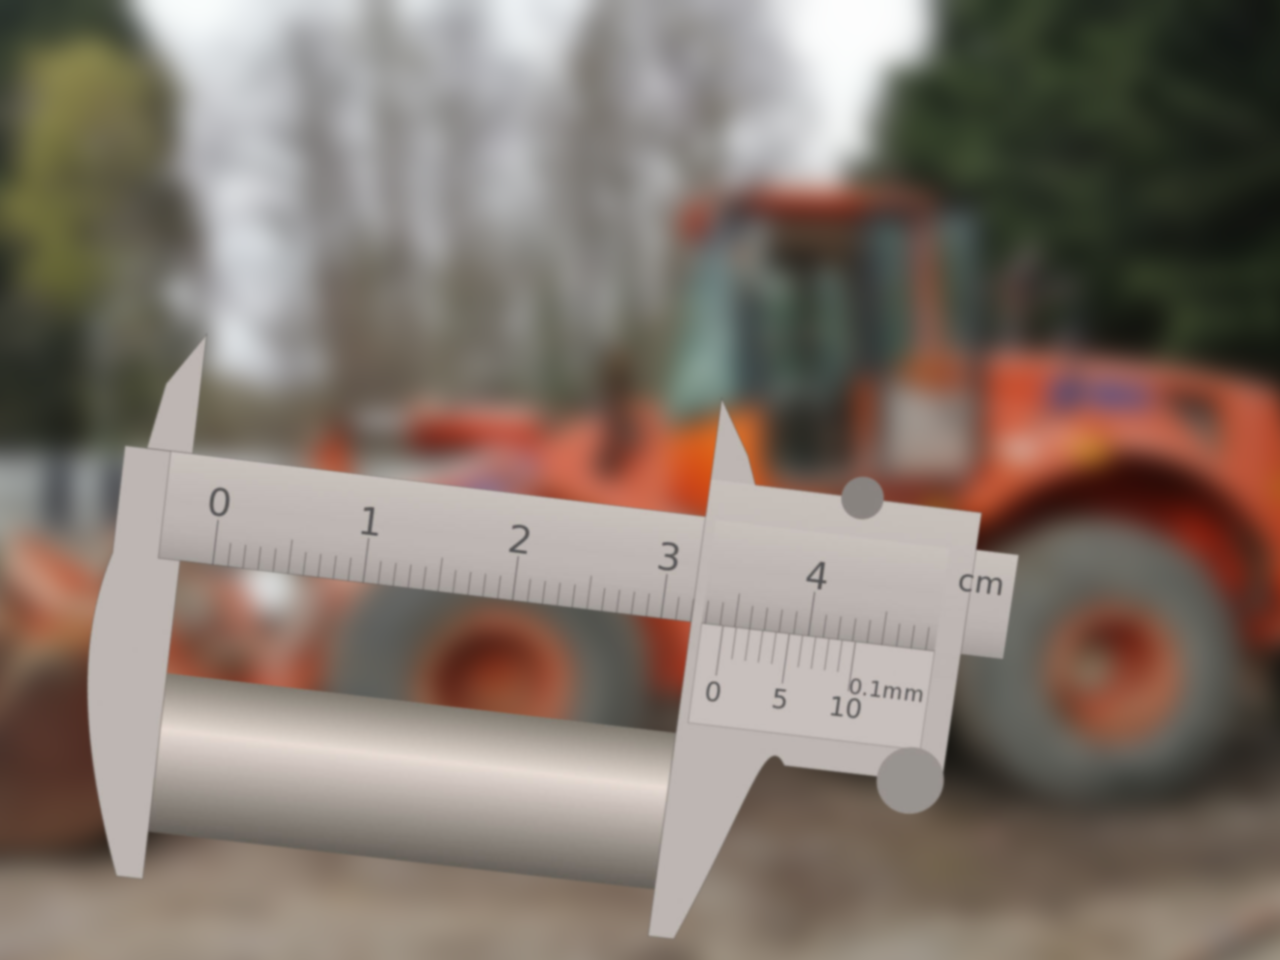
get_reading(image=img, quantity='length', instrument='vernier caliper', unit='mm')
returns 34.2 mm
